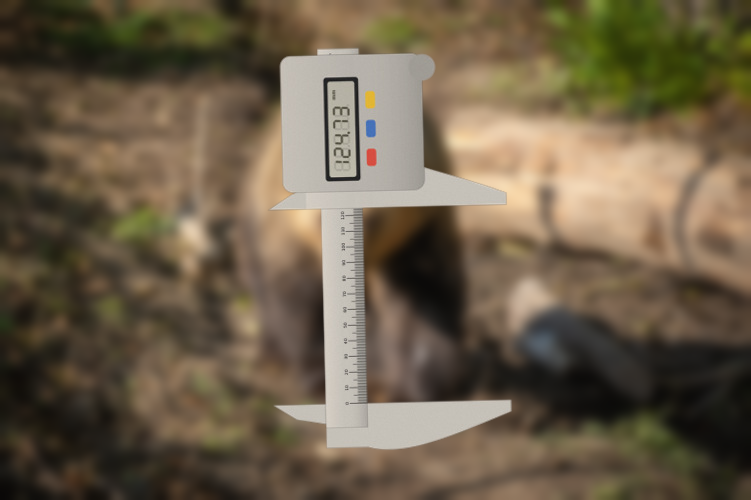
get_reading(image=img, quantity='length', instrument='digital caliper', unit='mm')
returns 124.73 mm
